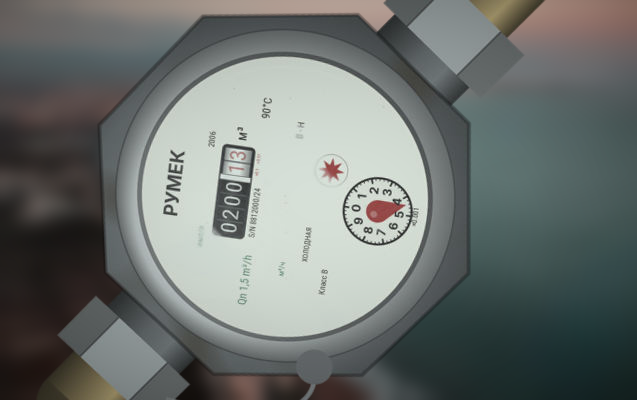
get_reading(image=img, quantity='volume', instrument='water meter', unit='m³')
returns 200.134 m³
